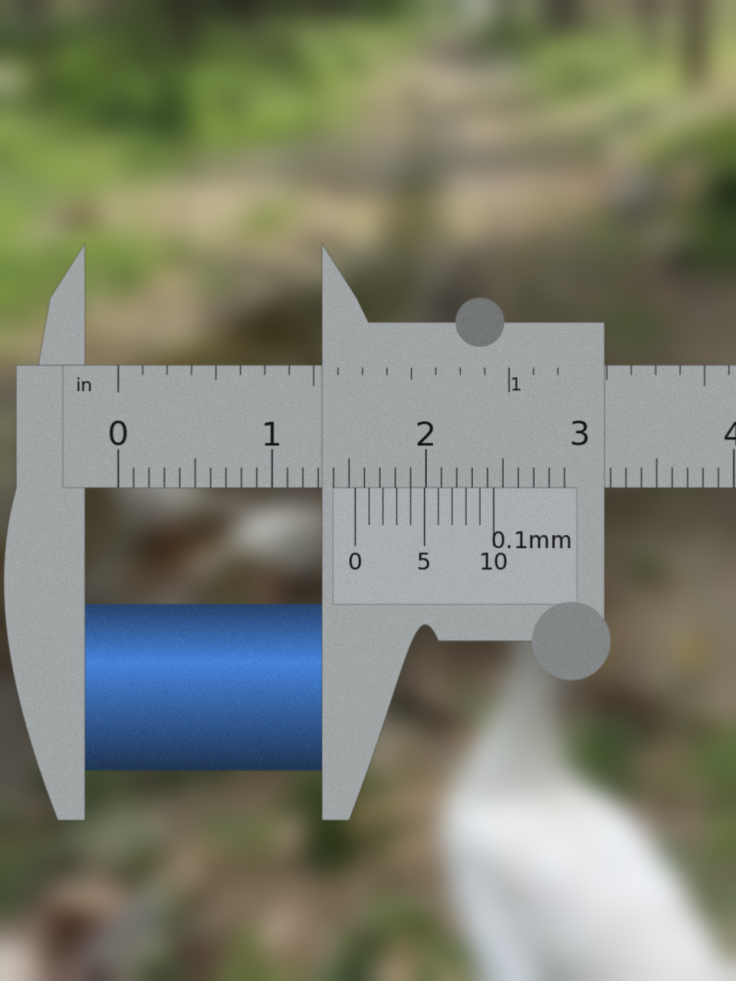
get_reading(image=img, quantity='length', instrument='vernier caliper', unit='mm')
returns 15.4 mm
